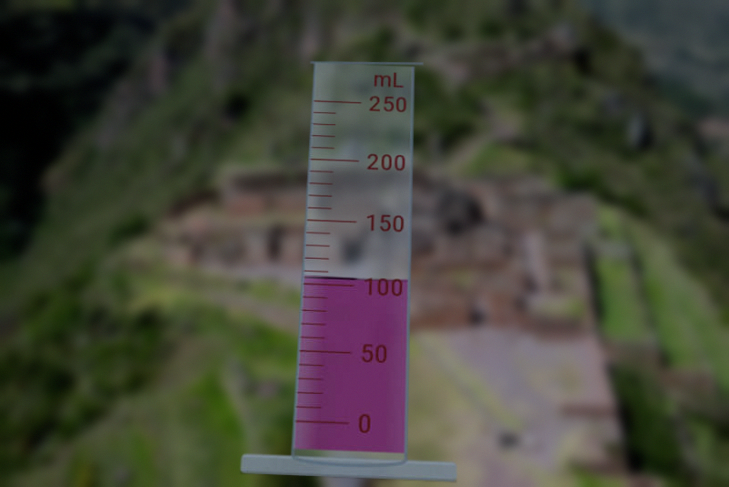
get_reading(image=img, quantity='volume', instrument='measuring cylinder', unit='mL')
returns 105 mL
